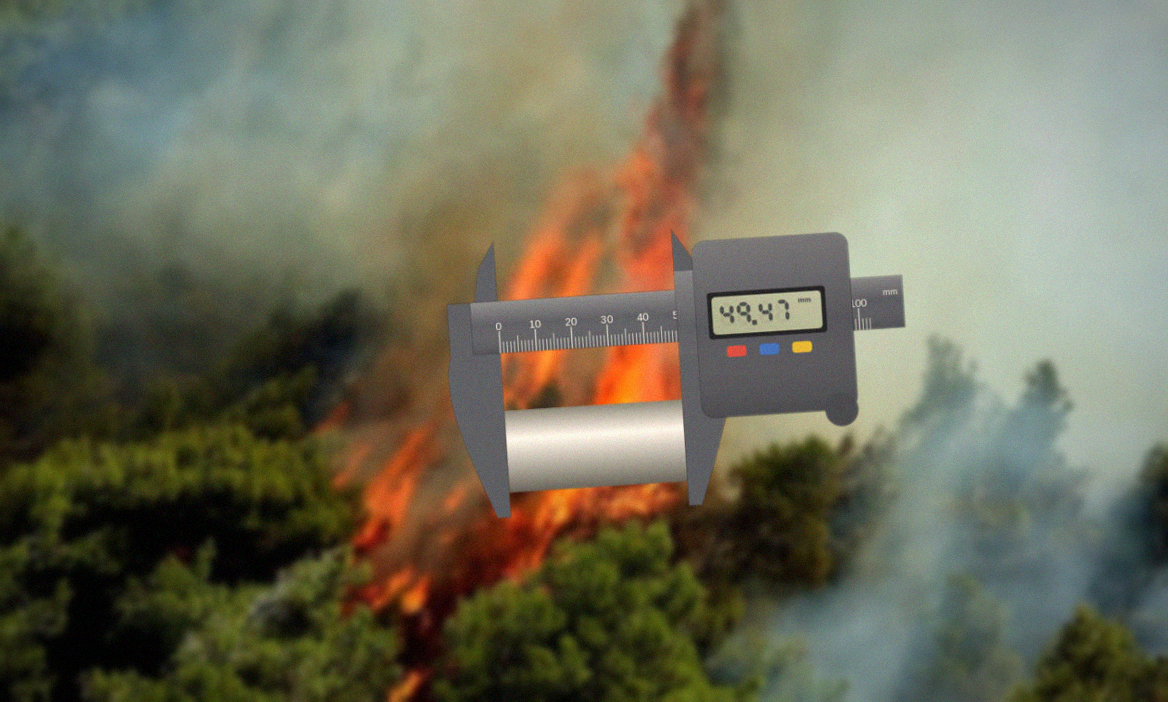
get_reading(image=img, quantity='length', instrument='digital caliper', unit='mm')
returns 49.47 mm
